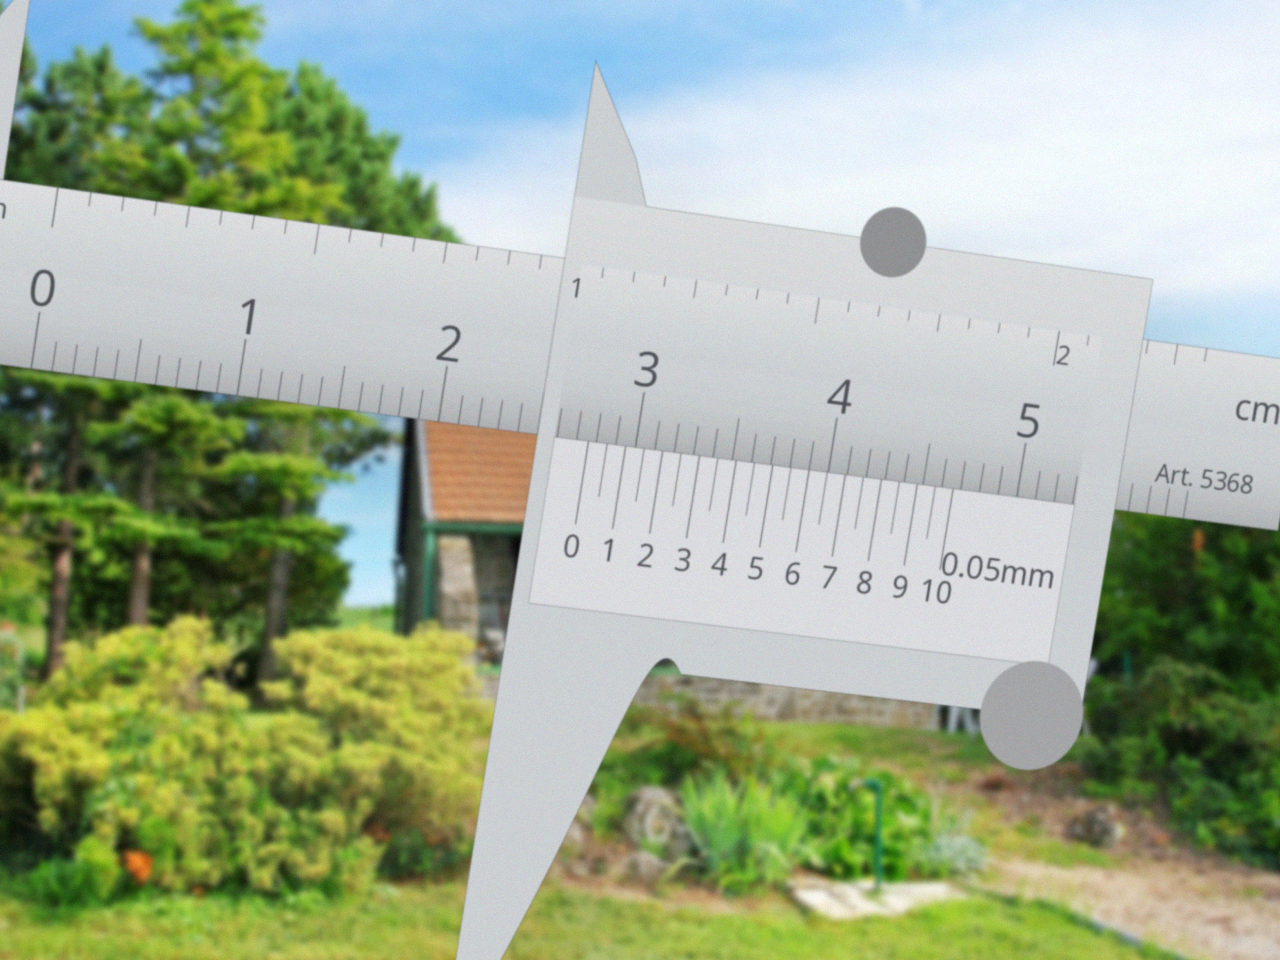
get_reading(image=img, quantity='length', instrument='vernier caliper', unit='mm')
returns 27.6 mm
